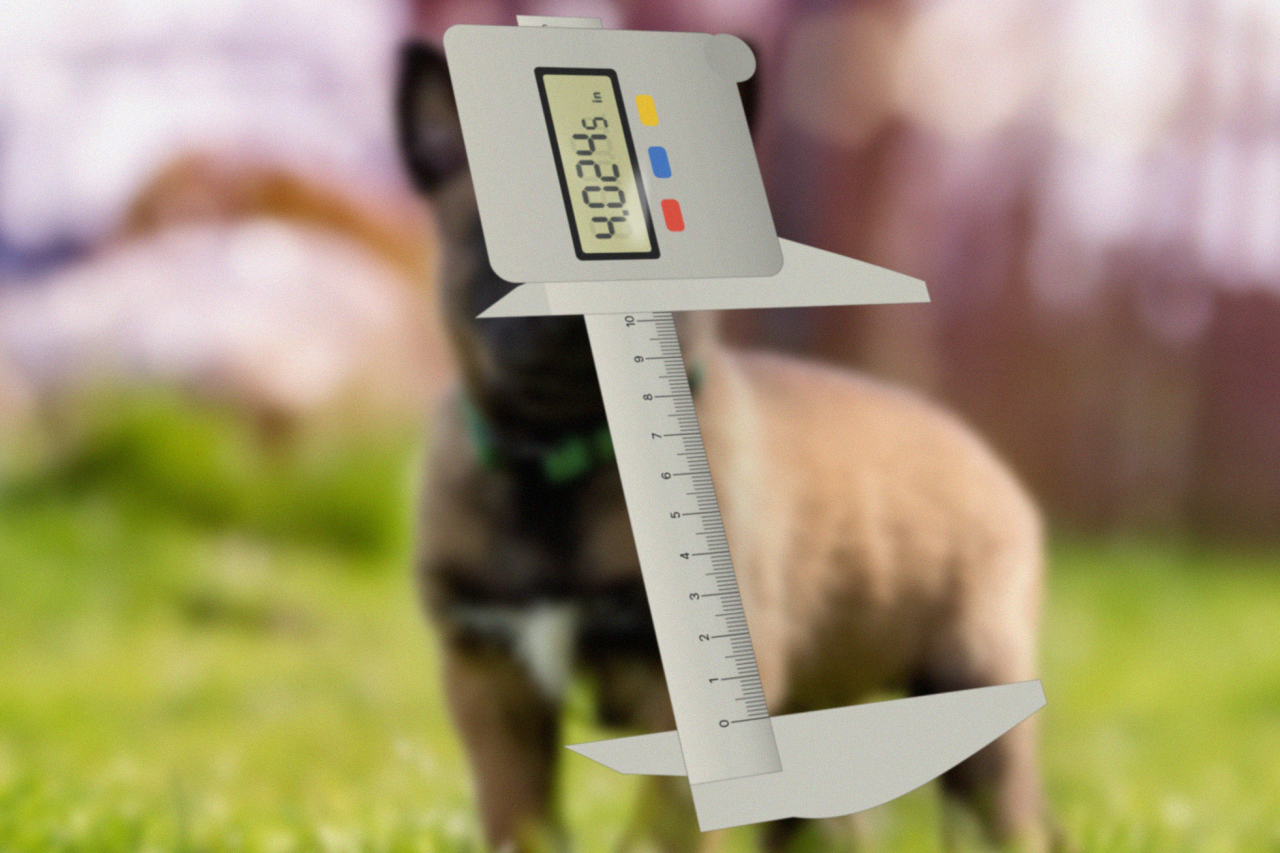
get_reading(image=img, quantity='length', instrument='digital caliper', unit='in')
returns 4.0245 in
